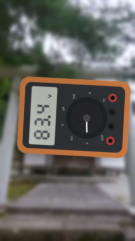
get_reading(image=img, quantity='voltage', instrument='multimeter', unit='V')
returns 83.4 V
